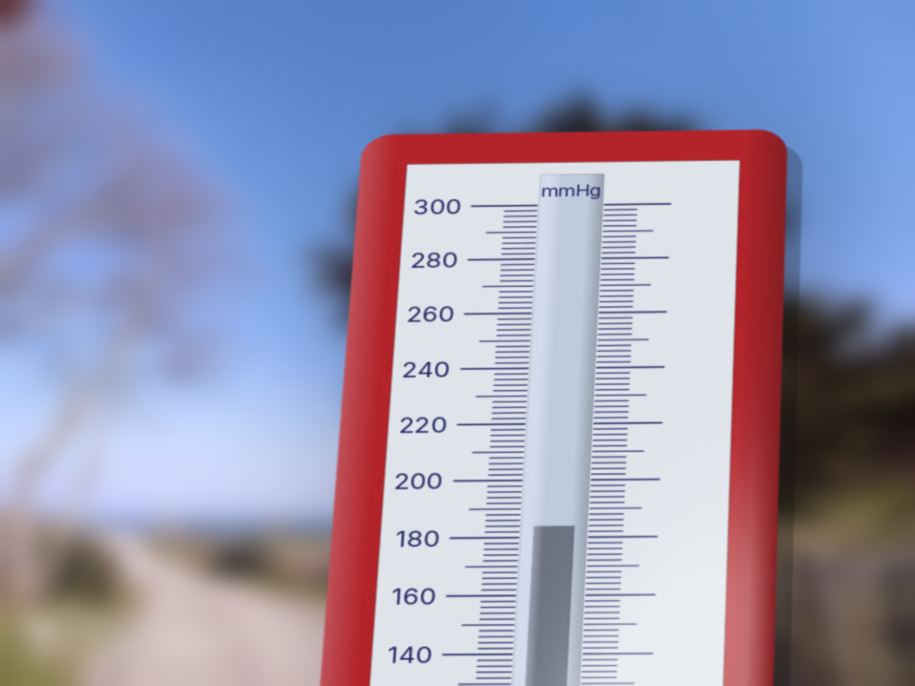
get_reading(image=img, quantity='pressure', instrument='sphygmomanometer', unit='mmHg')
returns 184 mmHg
